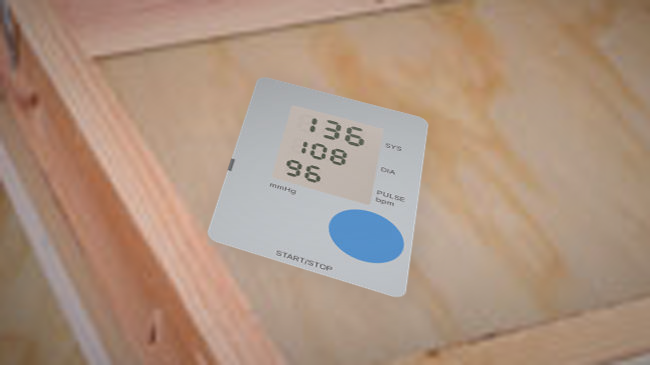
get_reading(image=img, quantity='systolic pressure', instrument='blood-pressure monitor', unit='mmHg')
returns 136 mmHg
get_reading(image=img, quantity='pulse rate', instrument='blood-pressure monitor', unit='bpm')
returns 96 bpm
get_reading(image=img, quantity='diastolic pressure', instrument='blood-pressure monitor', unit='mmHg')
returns 108 mmHg
